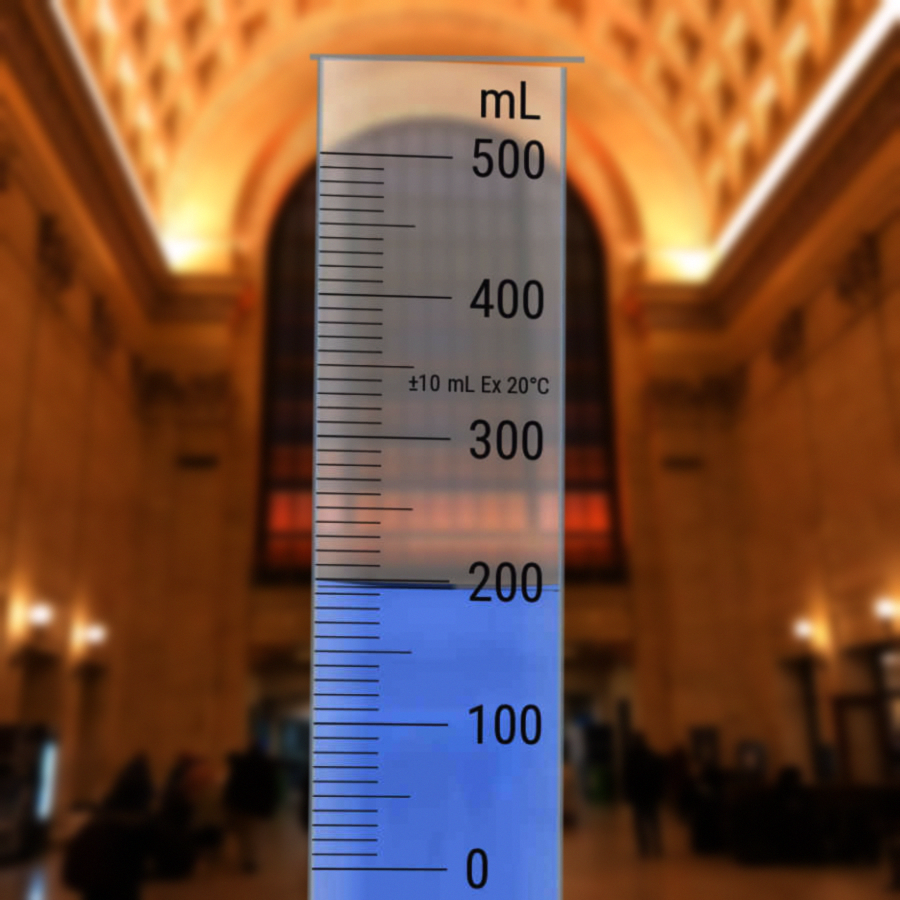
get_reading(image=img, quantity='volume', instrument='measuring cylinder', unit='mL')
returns 195 mL
